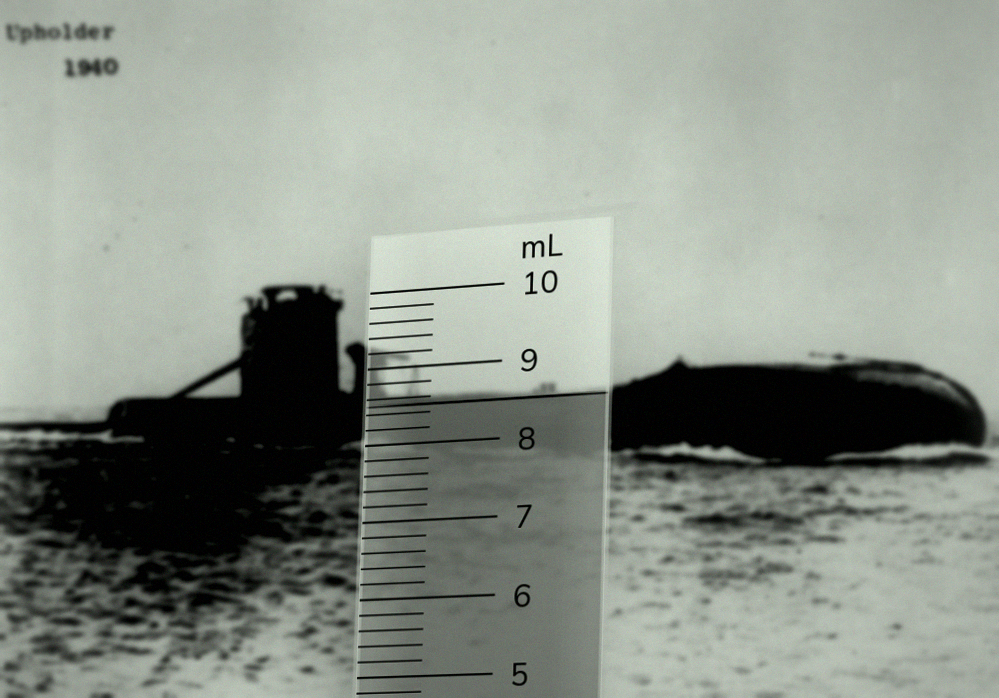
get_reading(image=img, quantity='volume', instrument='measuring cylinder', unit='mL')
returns 8.5 mL
